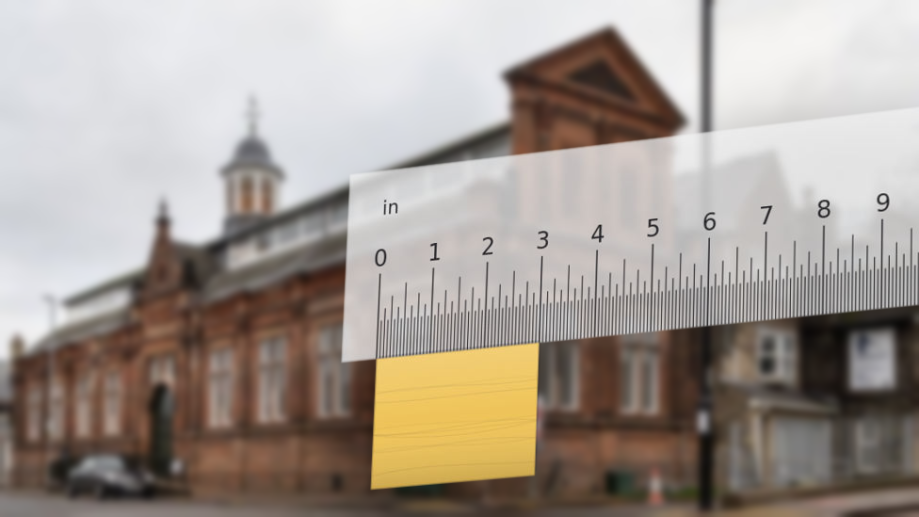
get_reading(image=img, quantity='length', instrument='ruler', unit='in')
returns 3 in
